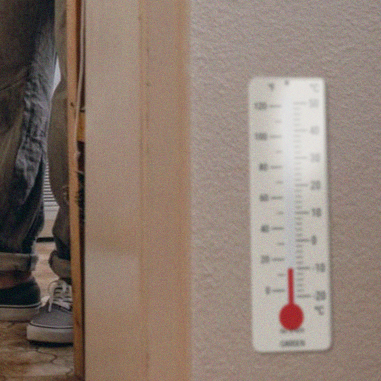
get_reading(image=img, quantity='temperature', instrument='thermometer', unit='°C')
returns -10 °C
